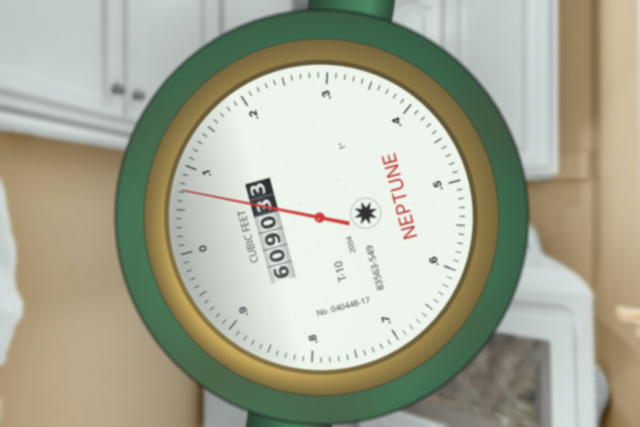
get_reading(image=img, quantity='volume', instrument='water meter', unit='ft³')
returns 609033.07 ft³
